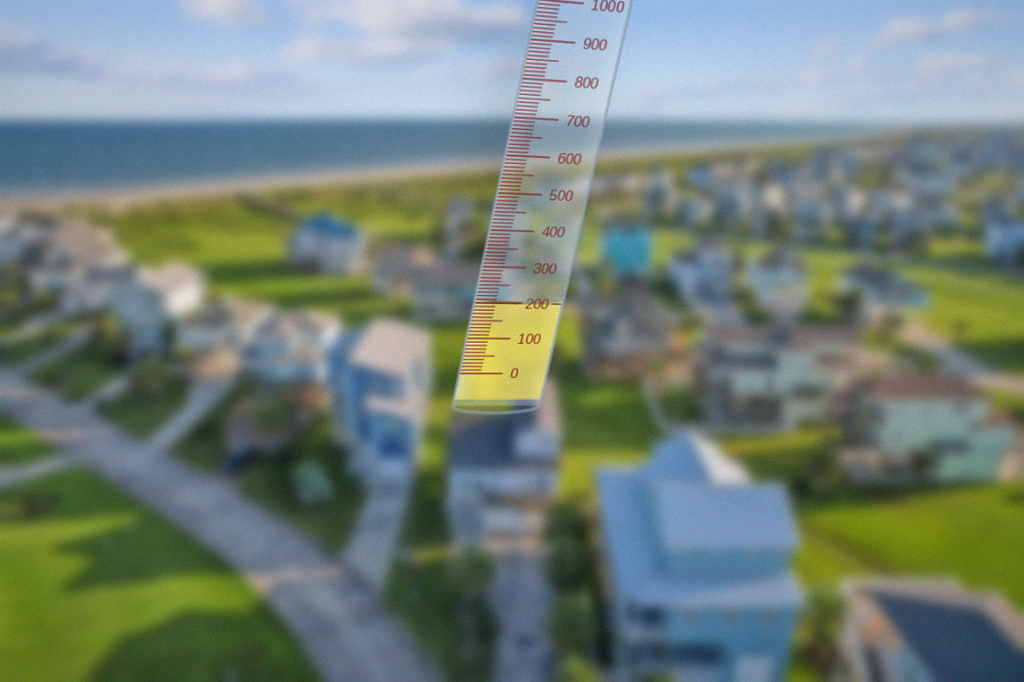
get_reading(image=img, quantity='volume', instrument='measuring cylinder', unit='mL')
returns 200 mL
